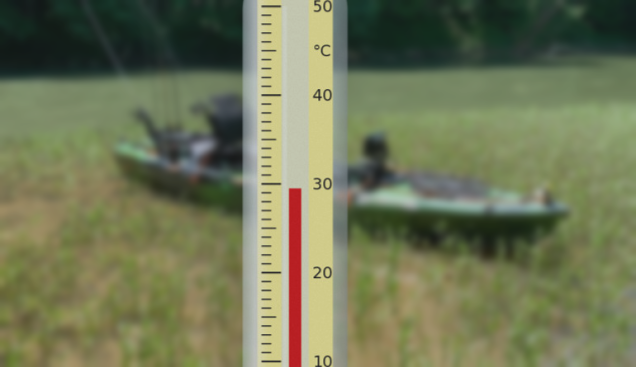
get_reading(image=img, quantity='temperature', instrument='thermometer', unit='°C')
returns 29.5 °C
